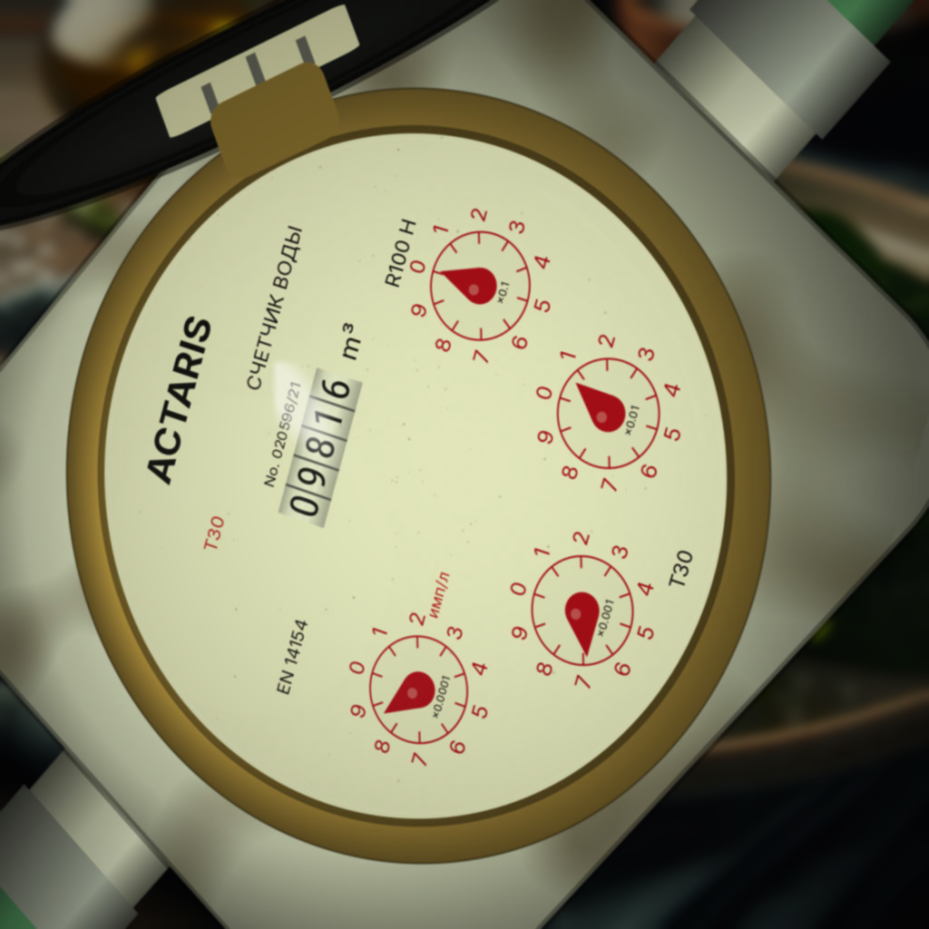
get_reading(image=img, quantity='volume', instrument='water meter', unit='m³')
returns 9816.0068 m³
